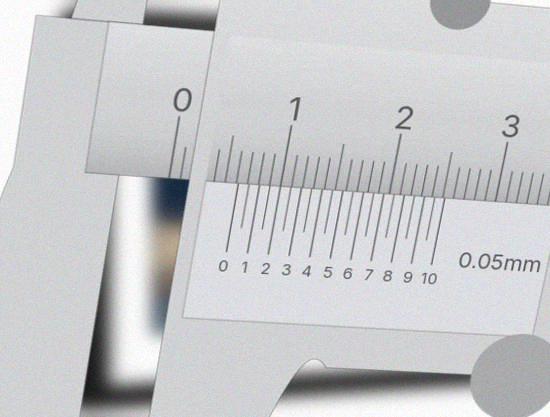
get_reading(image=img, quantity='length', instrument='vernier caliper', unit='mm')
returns 6.2 mm
